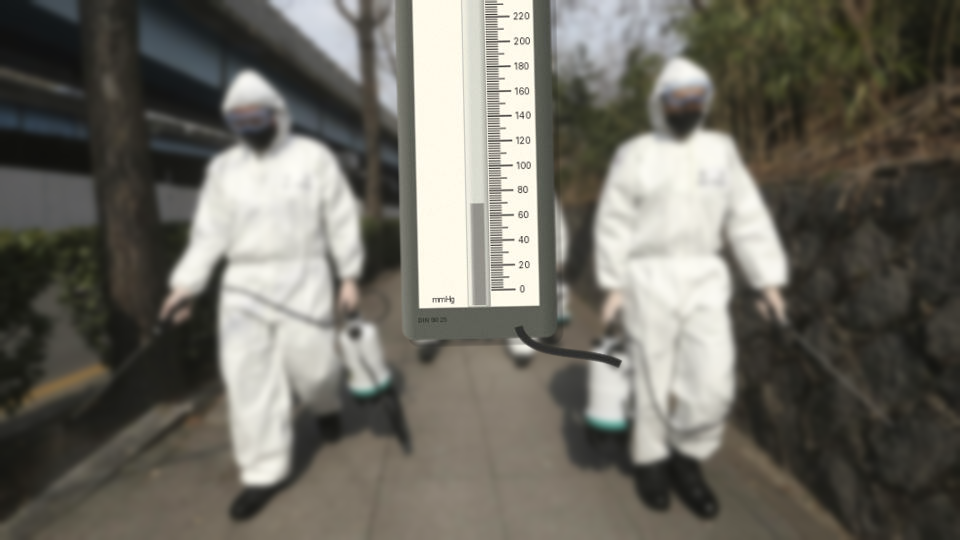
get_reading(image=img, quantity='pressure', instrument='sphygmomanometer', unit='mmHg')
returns 70 mmHg
